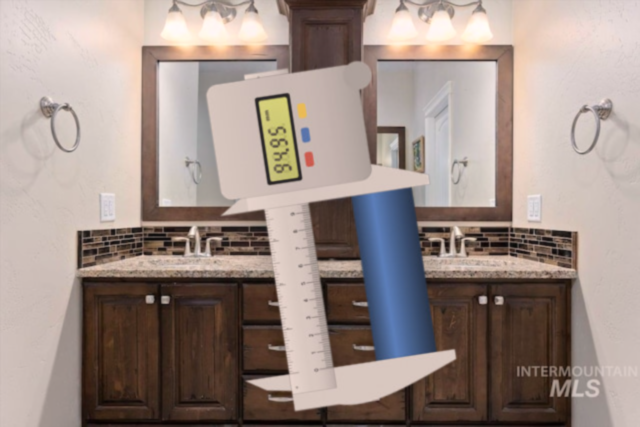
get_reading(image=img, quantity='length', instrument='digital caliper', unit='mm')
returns 94.95 mm
